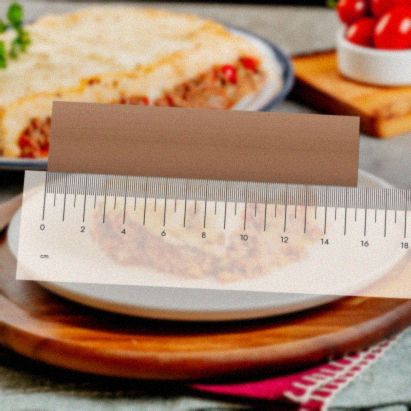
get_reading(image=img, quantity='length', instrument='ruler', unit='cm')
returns 15.5 cm
